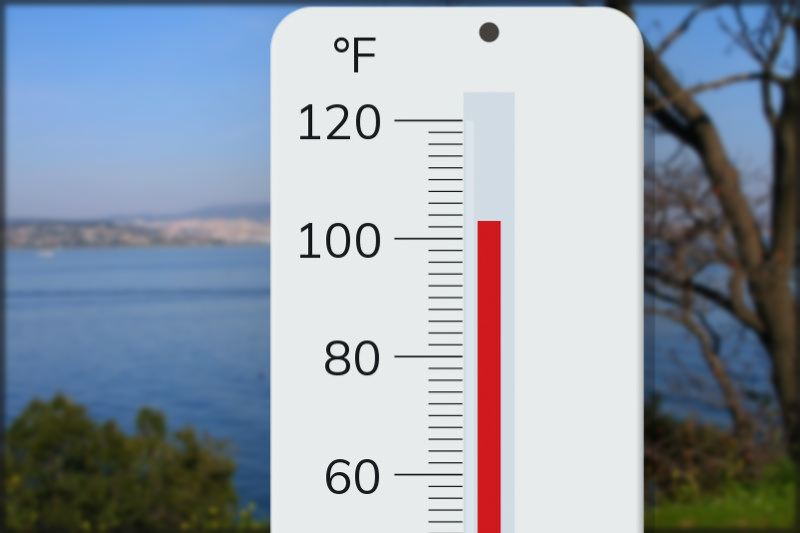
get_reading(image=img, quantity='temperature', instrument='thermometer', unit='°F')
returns 103 °F
